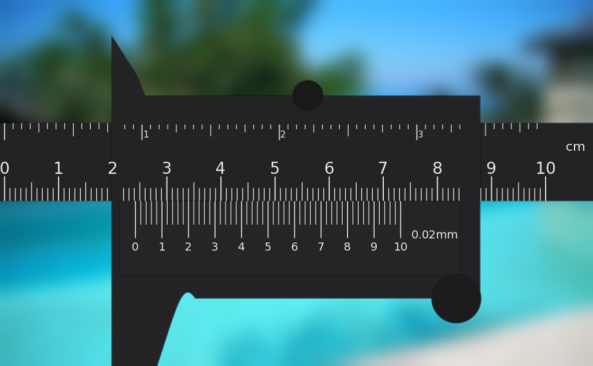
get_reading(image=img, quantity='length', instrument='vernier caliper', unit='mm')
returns 24.2 mm
